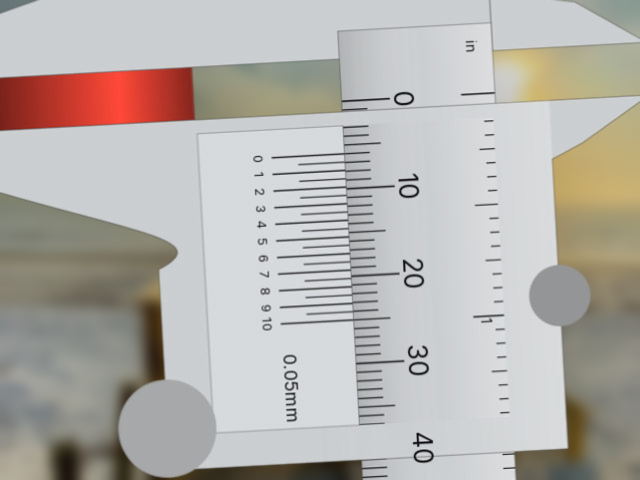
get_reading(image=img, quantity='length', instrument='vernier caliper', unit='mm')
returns 6.0 mm
